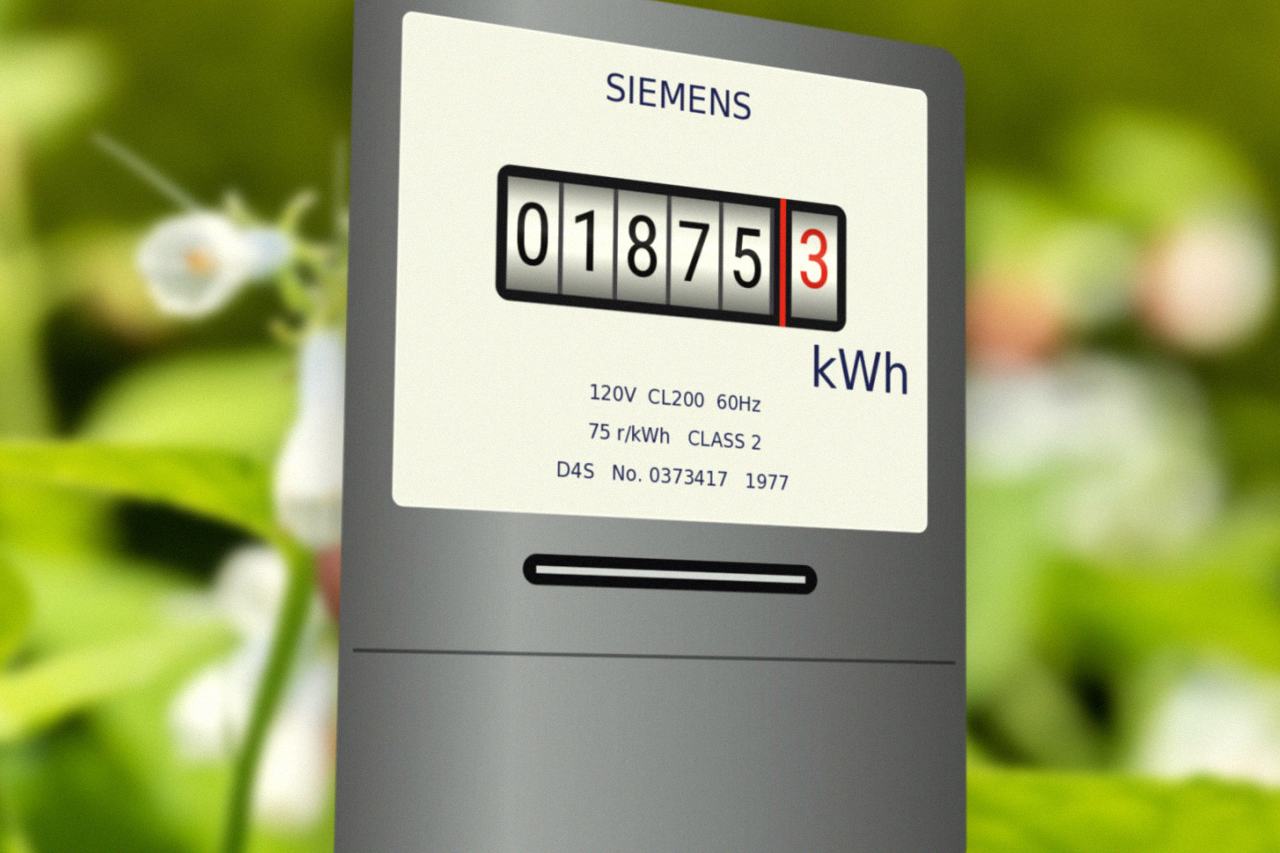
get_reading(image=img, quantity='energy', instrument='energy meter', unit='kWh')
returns 1875.3 kWh
